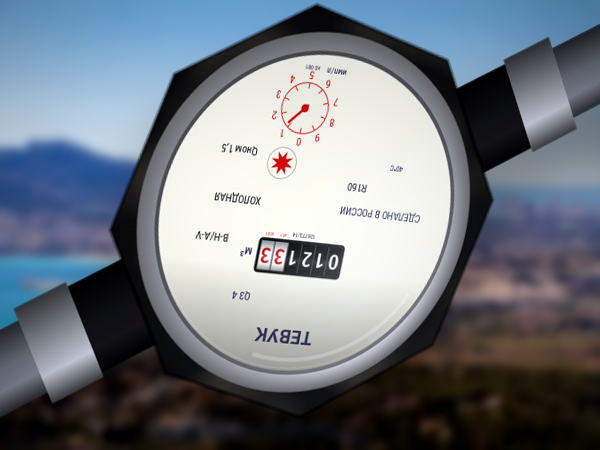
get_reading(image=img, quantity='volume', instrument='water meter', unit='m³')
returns 121.331 m³
